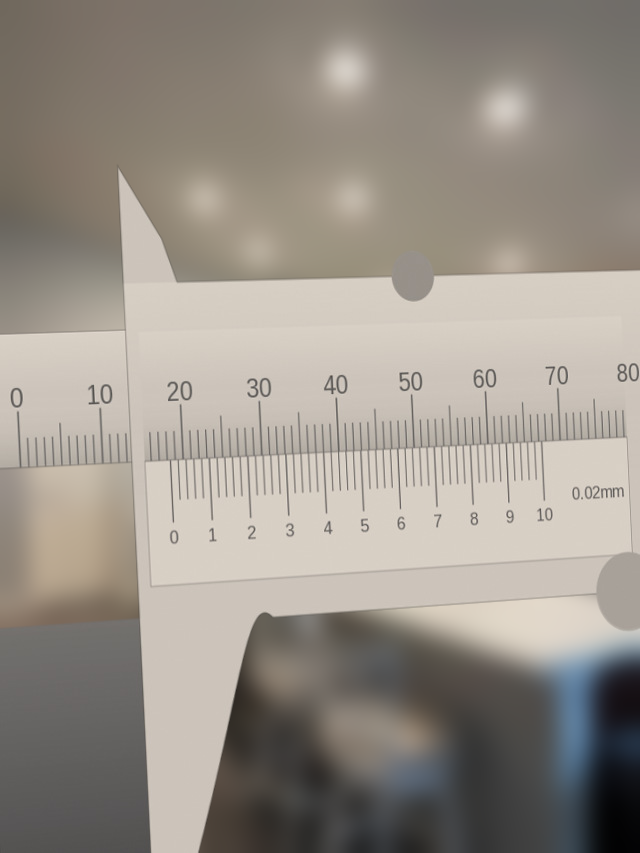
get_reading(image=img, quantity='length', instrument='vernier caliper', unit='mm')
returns 18.4 mm
